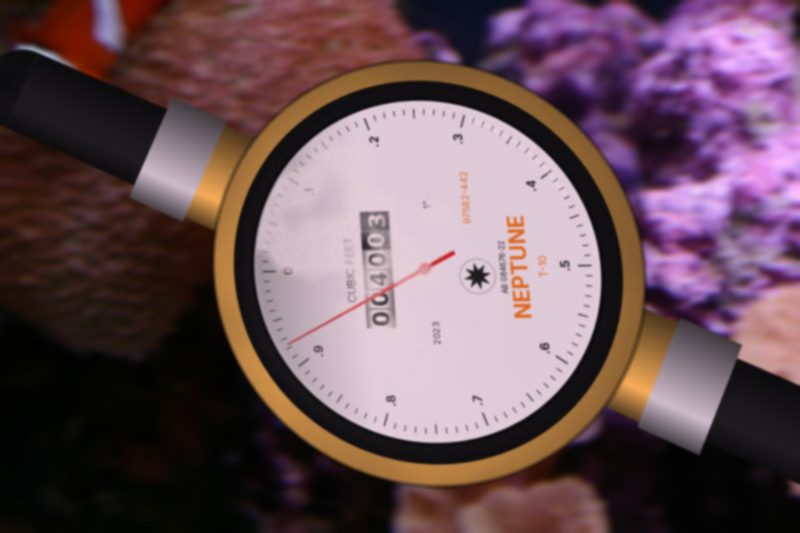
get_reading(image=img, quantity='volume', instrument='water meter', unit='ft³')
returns 4002.92 ft³
